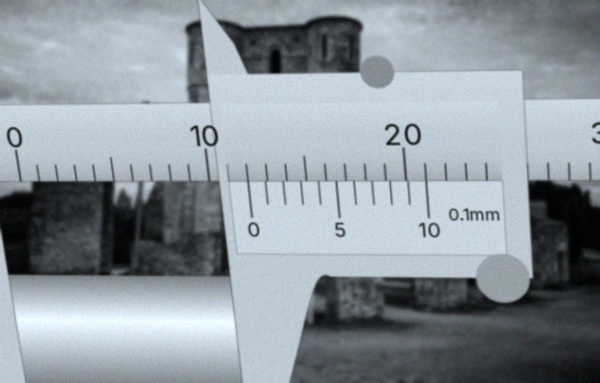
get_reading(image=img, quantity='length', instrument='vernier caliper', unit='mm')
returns 12.0 mm
